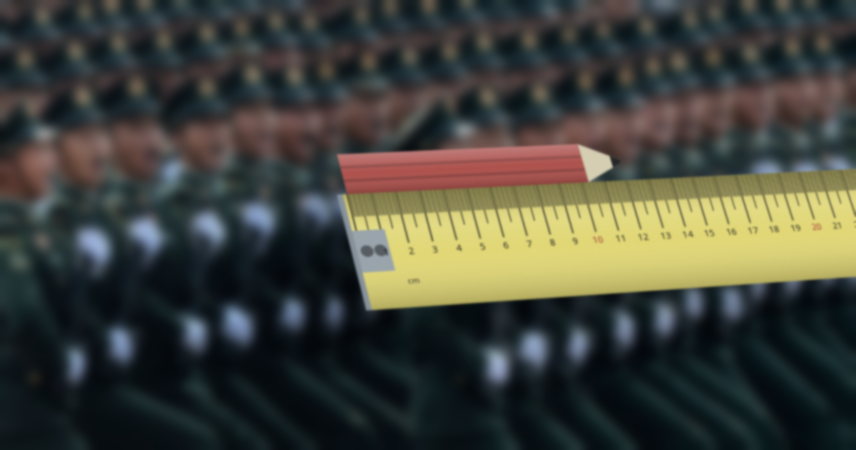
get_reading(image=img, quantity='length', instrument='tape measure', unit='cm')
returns 12 cm
